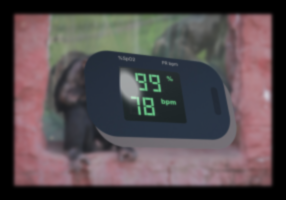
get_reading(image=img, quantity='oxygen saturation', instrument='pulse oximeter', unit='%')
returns 99 %
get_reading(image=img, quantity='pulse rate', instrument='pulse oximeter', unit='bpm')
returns 78 bpm
